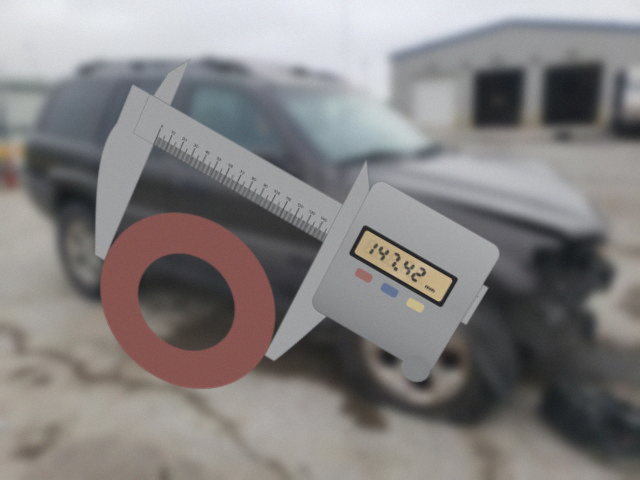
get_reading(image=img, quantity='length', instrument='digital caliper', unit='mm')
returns 147.42 mm
